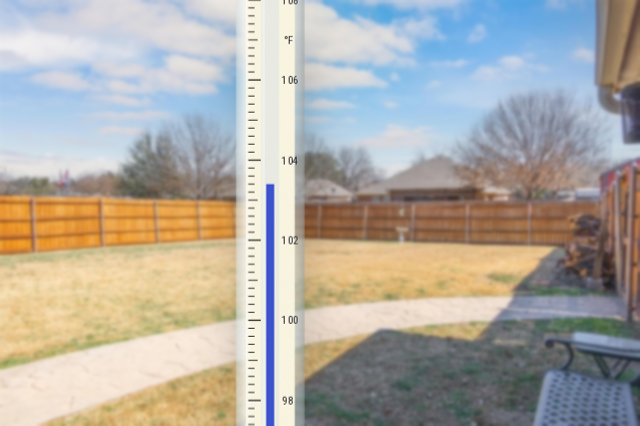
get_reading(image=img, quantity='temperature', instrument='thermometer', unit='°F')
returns 103.4 °F
